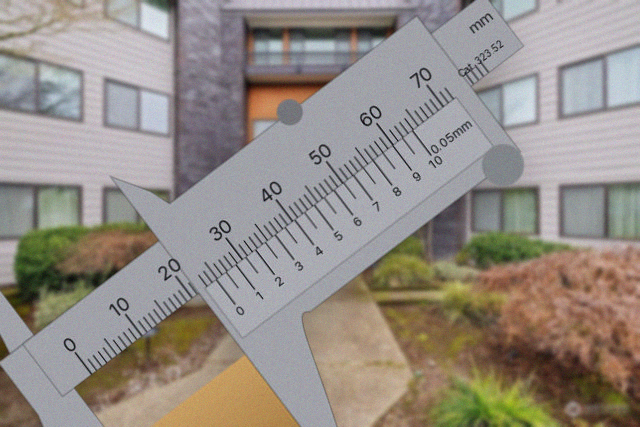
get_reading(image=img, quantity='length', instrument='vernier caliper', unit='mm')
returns 24.8 mm
